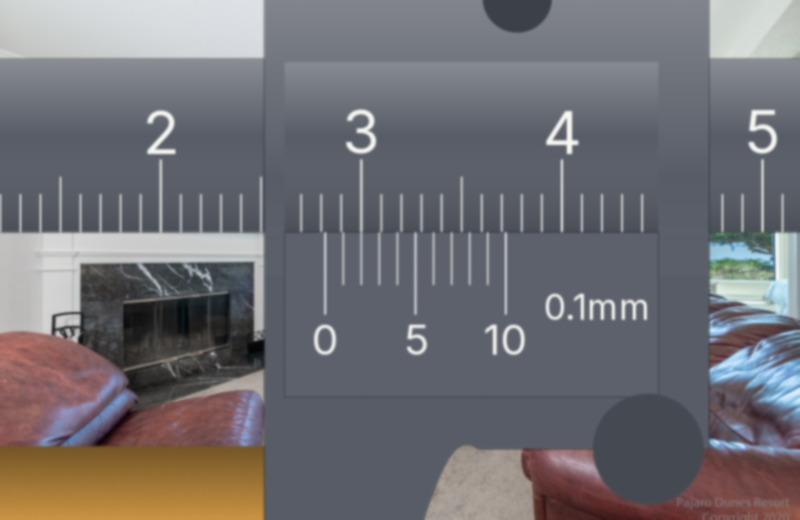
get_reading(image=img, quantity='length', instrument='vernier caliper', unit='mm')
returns 28.2 mm
